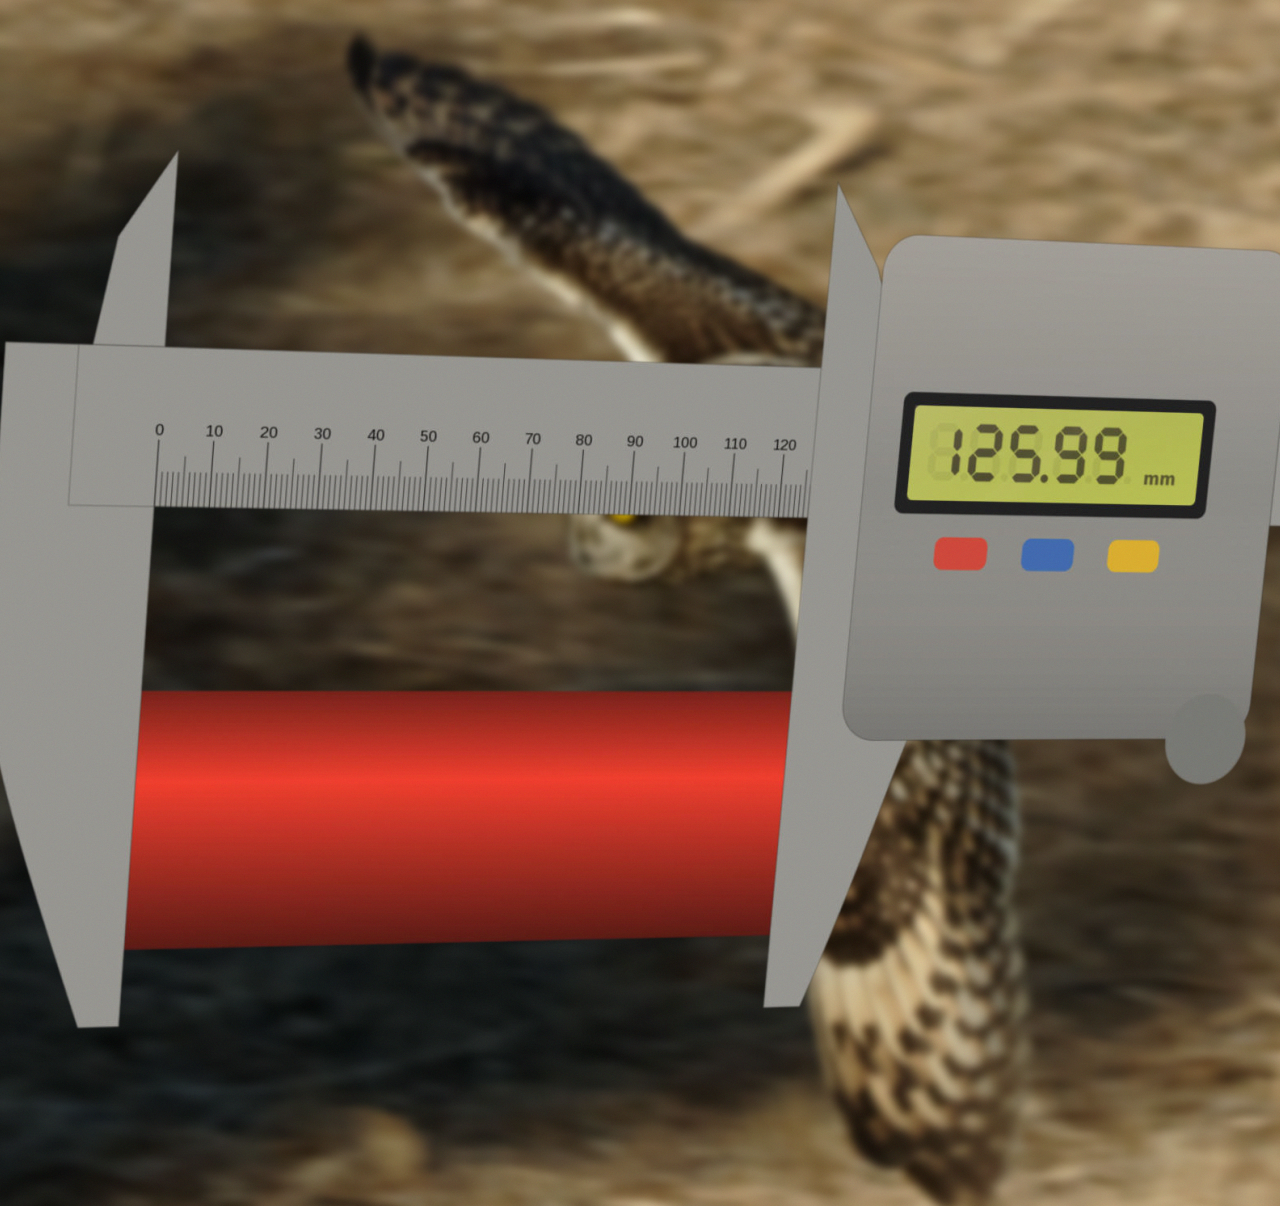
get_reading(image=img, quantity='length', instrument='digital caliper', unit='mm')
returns 125.99 mm
